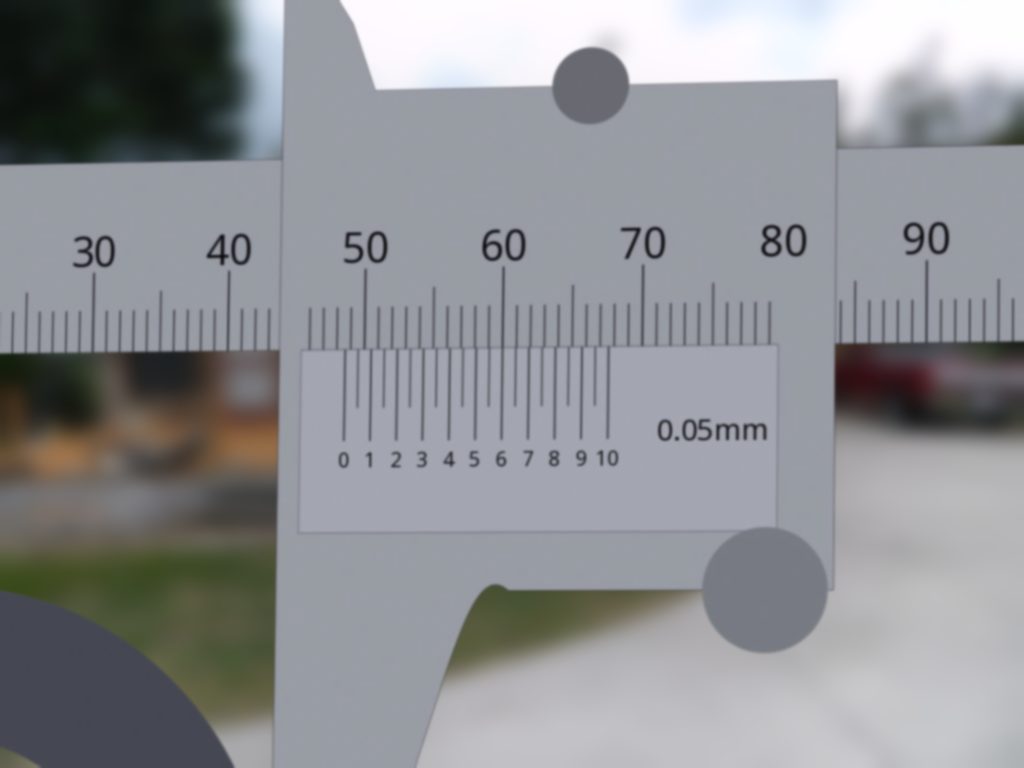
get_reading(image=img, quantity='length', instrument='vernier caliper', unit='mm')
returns 48.6 mm
